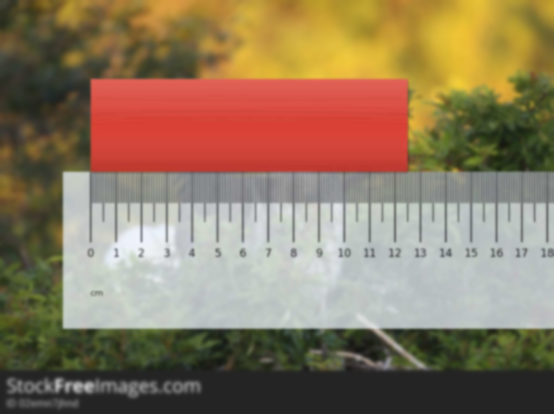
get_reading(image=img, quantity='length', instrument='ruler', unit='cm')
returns 12.5 cm
